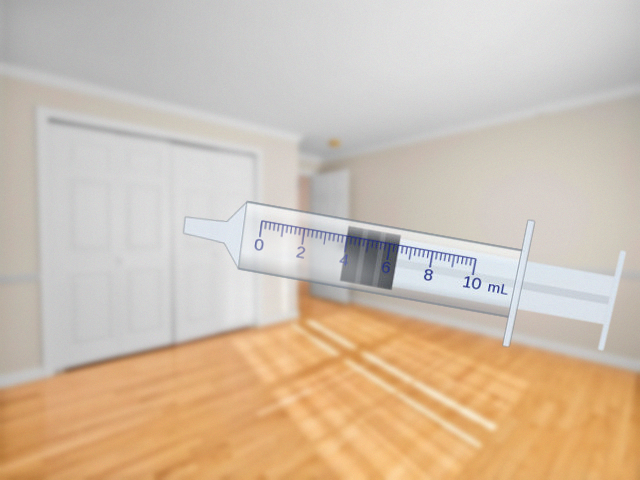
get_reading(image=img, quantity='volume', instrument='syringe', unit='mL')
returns 4 mL
